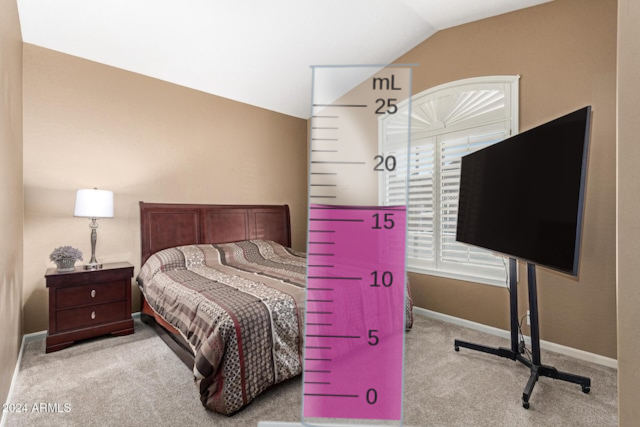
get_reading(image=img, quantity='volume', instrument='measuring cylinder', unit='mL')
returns 16 mL
